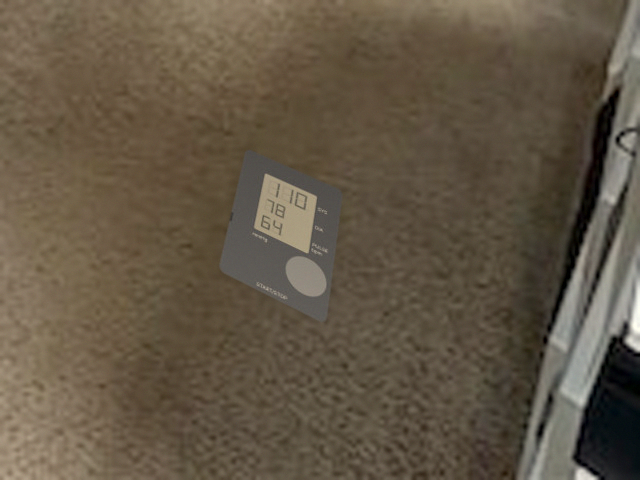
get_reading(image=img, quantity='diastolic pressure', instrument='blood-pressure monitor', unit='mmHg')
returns 78 mmHg
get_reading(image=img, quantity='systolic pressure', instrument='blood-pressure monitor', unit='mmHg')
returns 110 mmHg
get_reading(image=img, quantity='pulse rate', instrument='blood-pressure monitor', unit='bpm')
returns 64 bpm
